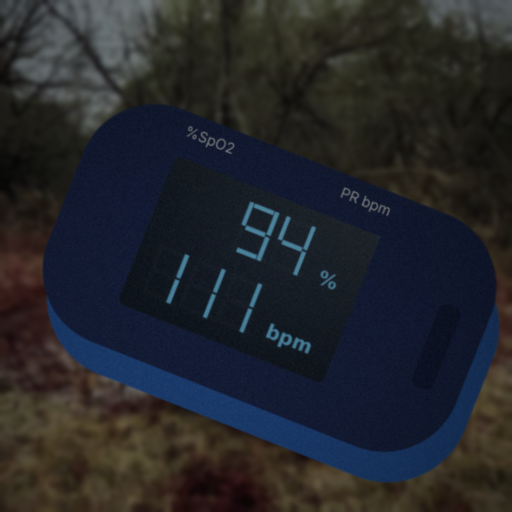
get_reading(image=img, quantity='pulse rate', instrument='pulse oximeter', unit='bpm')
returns 111 bpm
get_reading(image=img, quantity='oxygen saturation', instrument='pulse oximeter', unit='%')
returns 94 %
